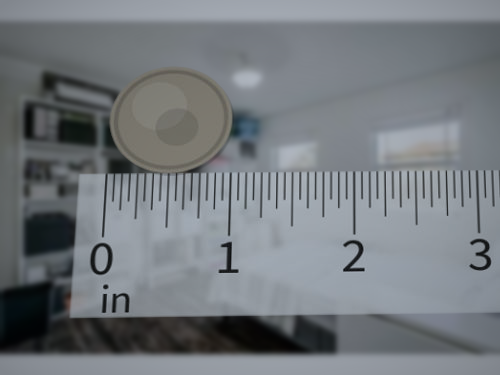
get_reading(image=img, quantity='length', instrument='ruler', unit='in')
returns 1 in
